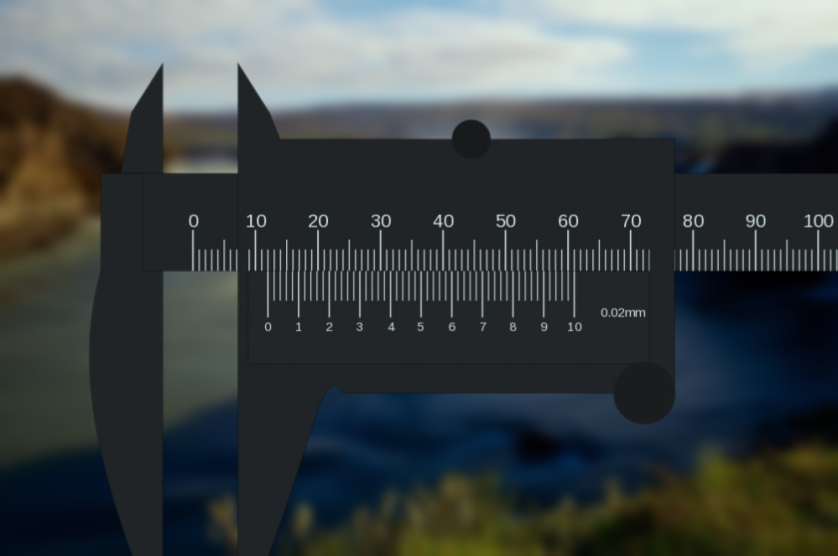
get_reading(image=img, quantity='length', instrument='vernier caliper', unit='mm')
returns 12.0 mm
